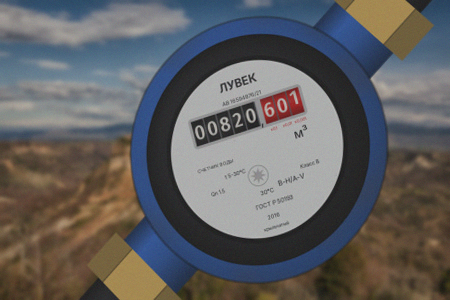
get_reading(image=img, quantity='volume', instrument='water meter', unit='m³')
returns 820.601 m³
